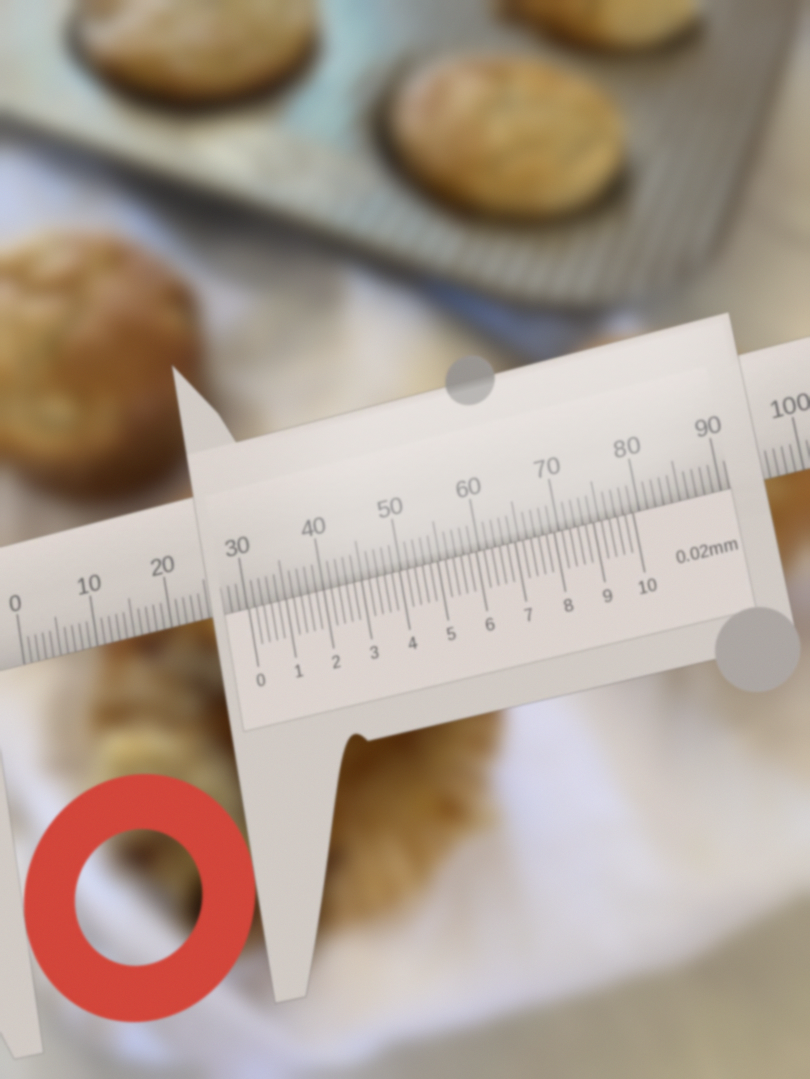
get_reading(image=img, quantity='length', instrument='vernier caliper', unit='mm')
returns 30.2 mm
